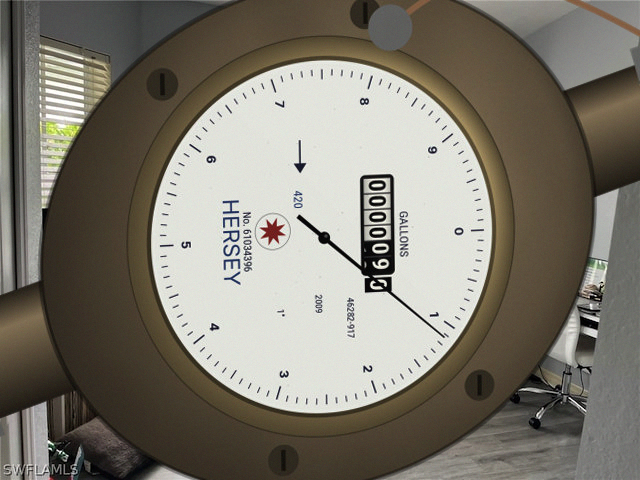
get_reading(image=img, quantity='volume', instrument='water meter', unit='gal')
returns 91.1 gal
